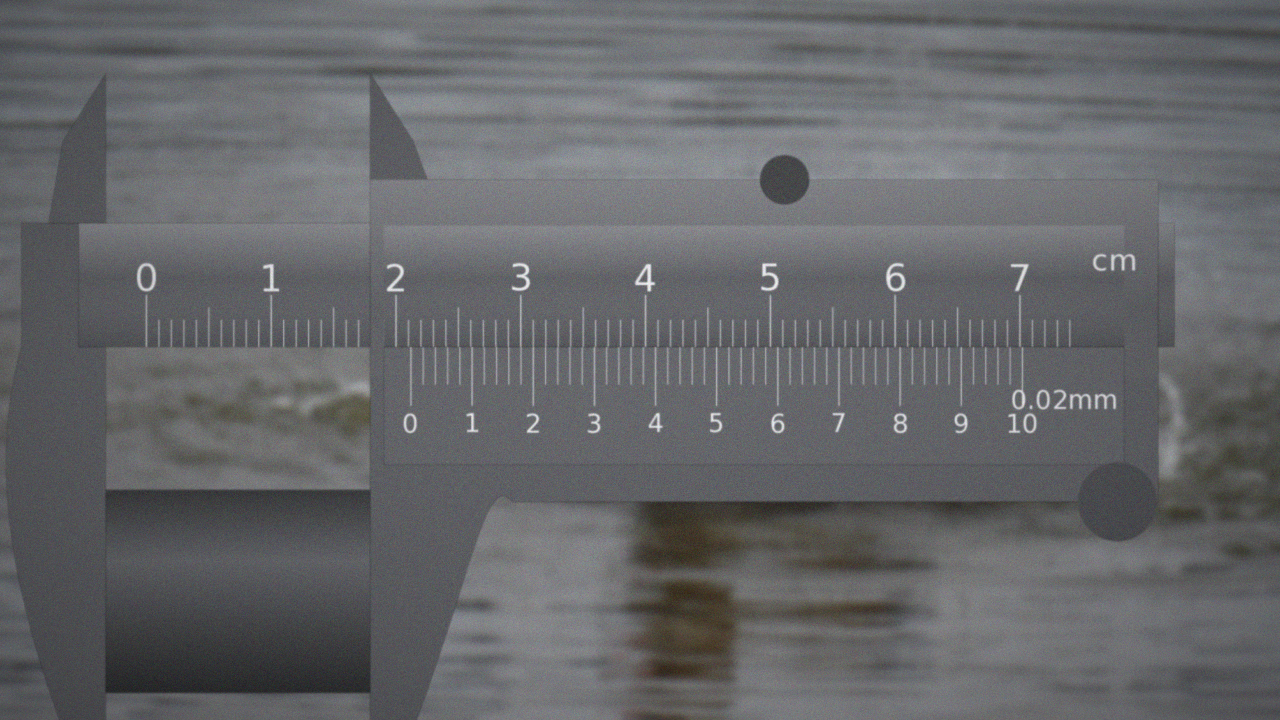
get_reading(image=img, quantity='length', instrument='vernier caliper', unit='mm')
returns 21.2 mm
